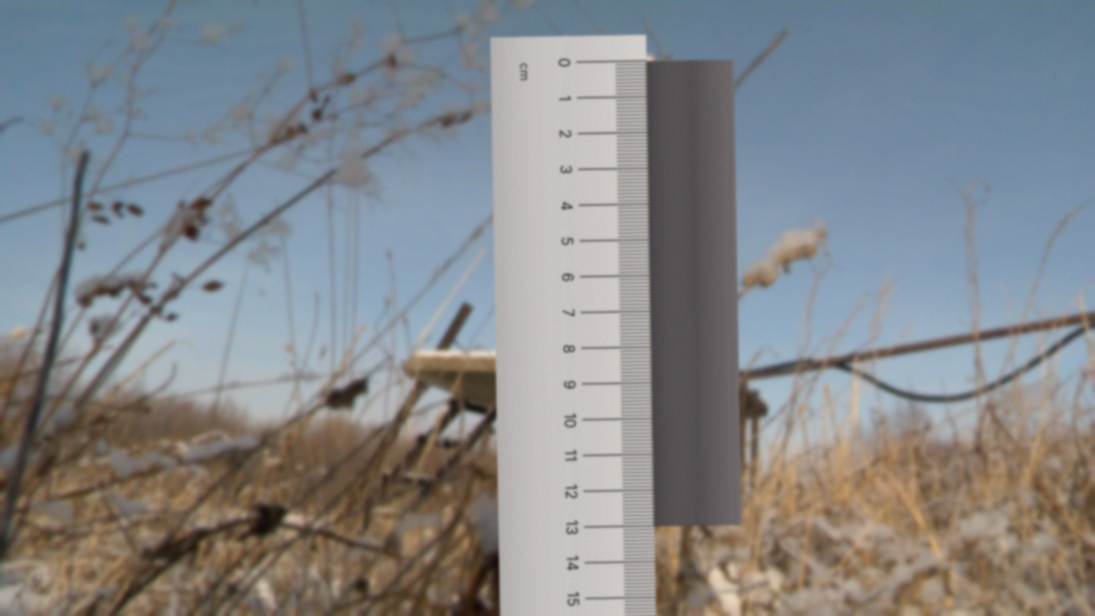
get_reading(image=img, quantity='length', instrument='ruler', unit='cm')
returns 13 cm
